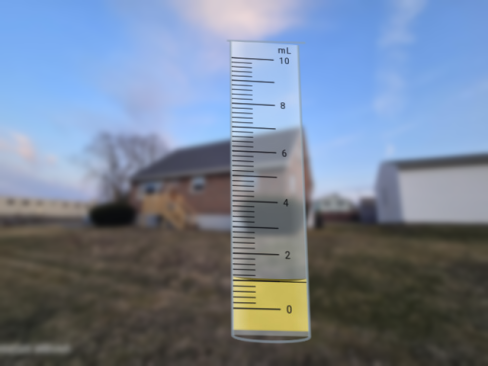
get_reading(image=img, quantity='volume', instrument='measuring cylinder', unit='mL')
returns 1 mL
